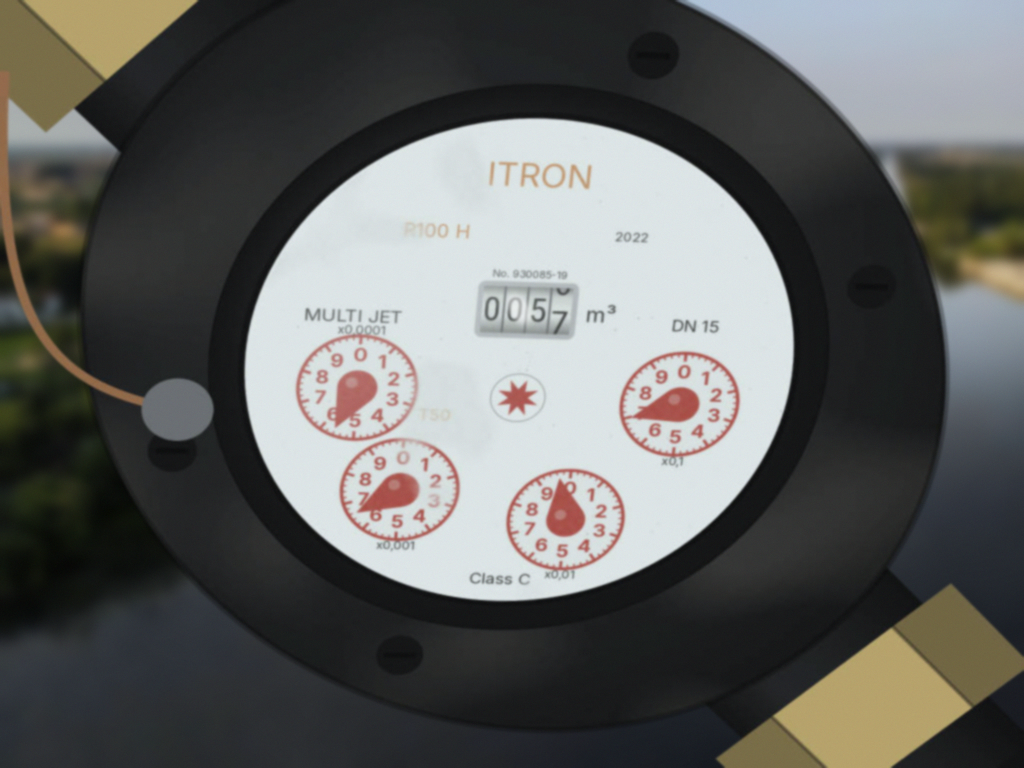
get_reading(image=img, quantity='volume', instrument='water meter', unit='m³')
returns 56.6965 m³
